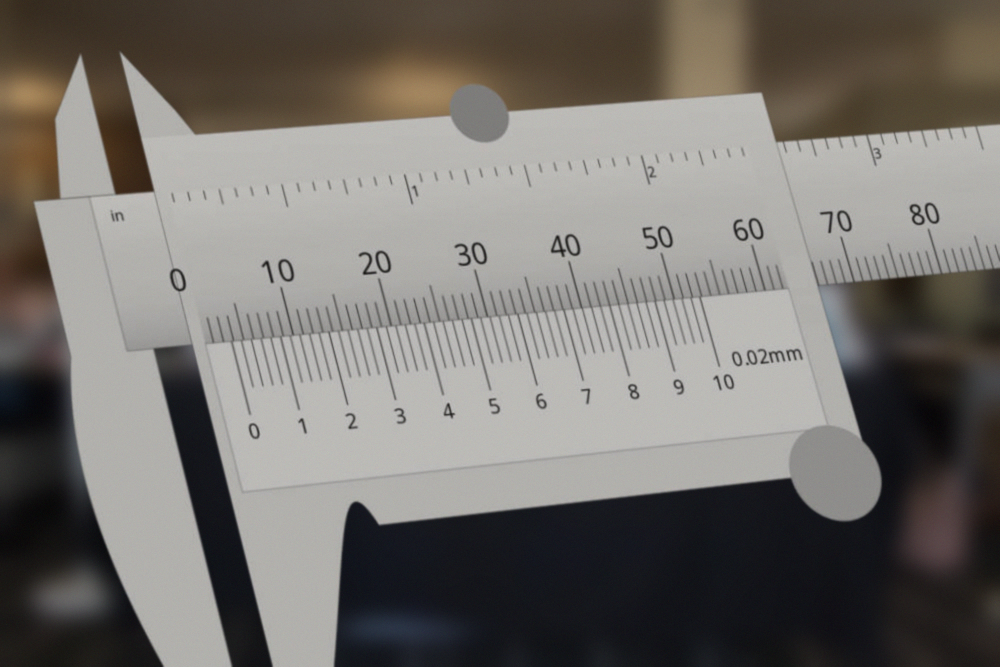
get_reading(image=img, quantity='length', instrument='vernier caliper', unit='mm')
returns 3.8 mm
